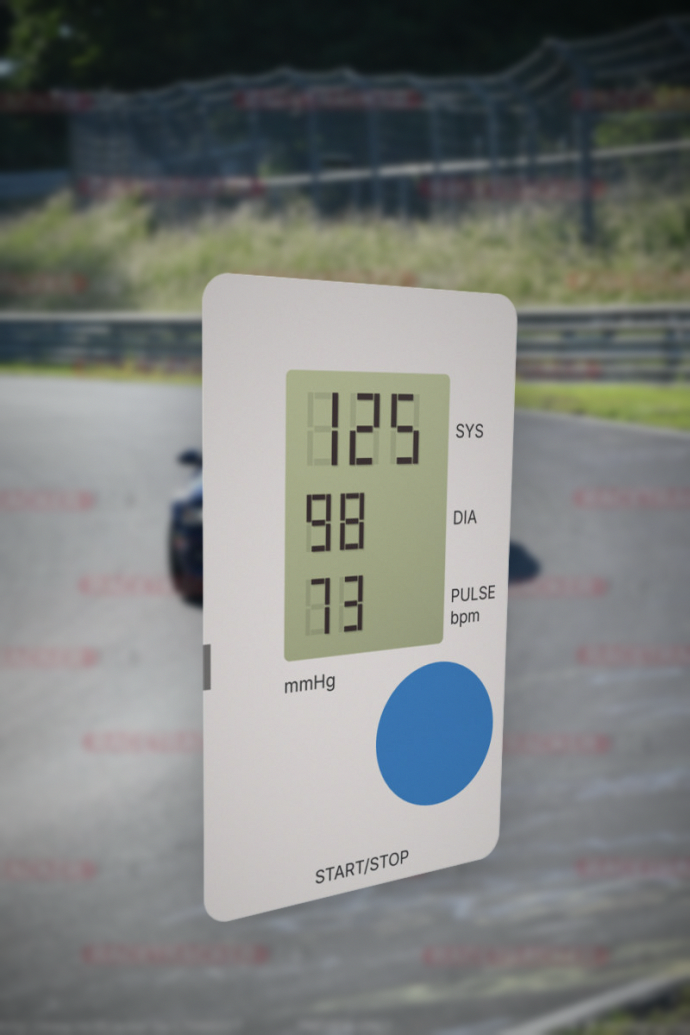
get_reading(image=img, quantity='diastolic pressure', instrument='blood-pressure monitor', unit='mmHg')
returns 98 mmHg
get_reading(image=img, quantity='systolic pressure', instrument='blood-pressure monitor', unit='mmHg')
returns 125 mmHg
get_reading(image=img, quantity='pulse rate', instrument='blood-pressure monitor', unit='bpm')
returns 73 bpm
